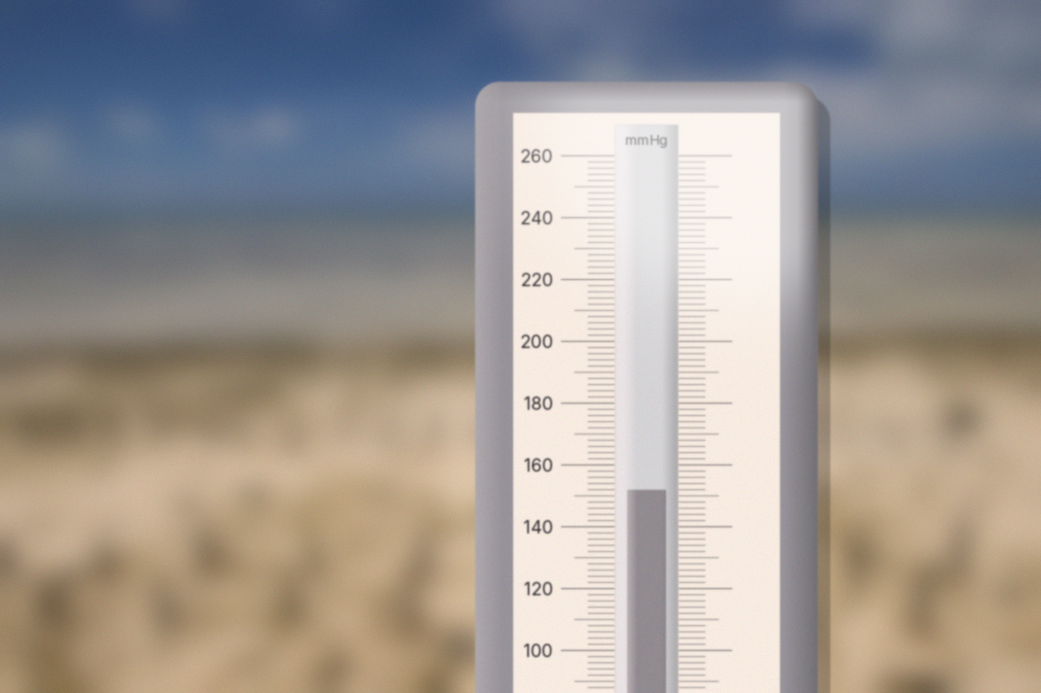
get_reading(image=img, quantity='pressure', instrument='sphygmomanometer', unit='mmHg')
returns 152 mmHg
